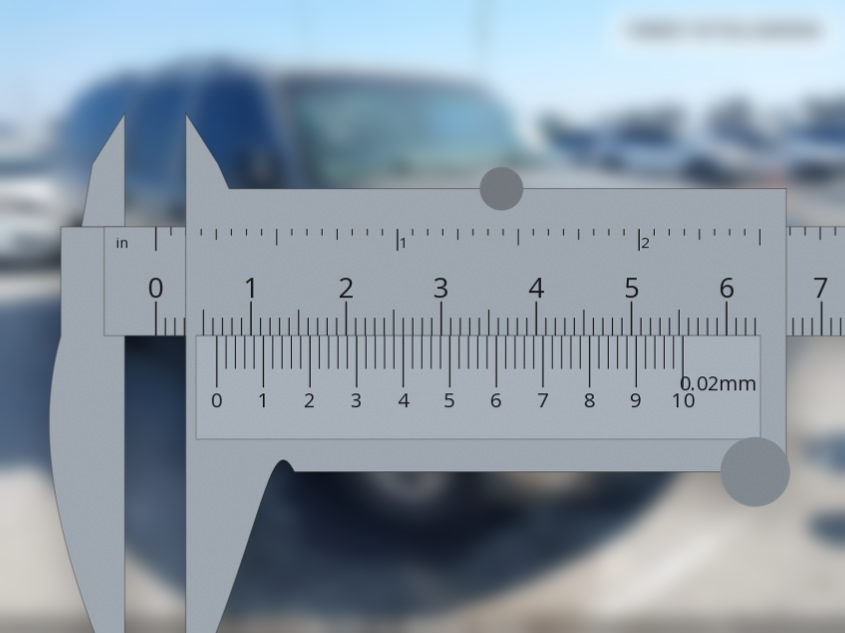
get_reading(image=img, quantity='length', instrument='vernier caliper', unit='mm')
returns 6.4 mm
